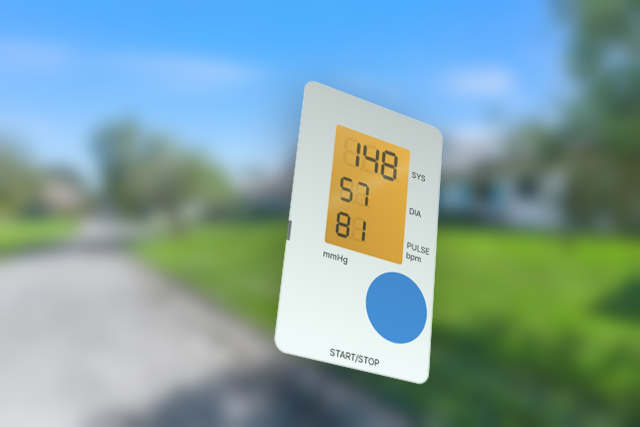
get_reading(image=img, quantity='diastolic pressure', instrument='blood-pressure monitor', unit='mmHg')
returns 57 mmHg
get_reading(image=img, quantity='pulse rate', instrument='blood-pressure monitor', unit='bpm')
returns 81 bpm
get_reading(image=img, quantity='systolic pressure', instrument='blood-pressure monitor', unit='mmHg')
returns 148 mmHg
